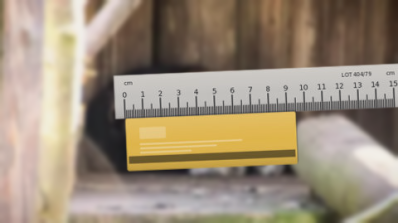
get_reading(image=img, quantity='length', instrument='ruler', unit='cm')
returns 9.5 cm
